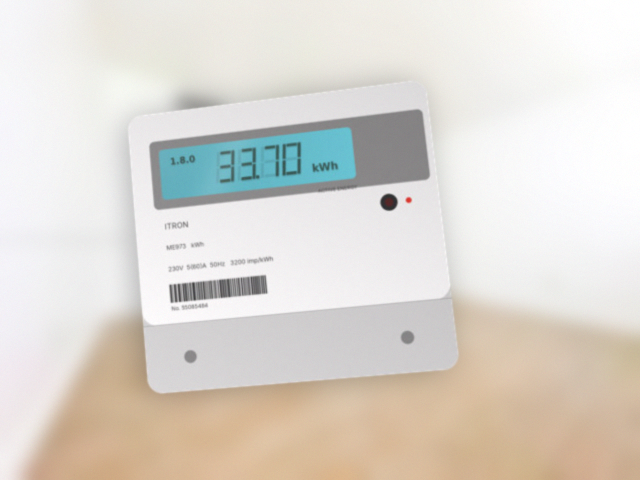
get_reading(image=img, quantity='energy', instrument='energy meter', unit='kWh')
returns 33.70 kWh
